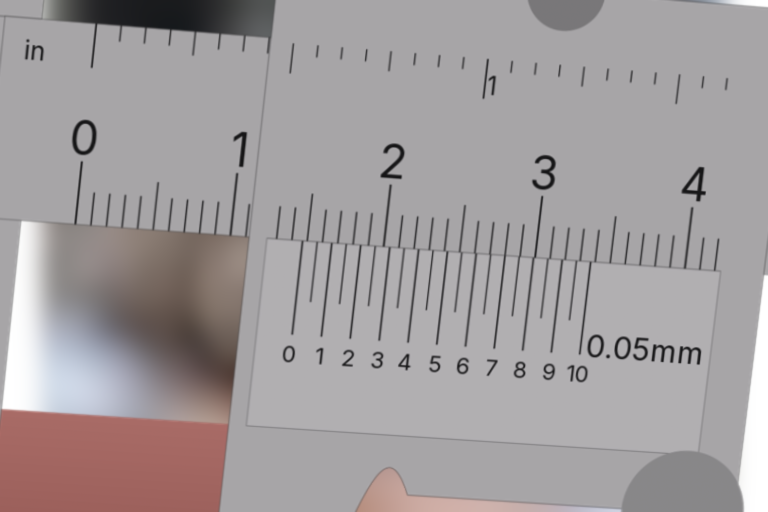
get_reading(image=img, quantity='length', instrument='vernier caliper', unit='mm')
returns 14.7 mm
